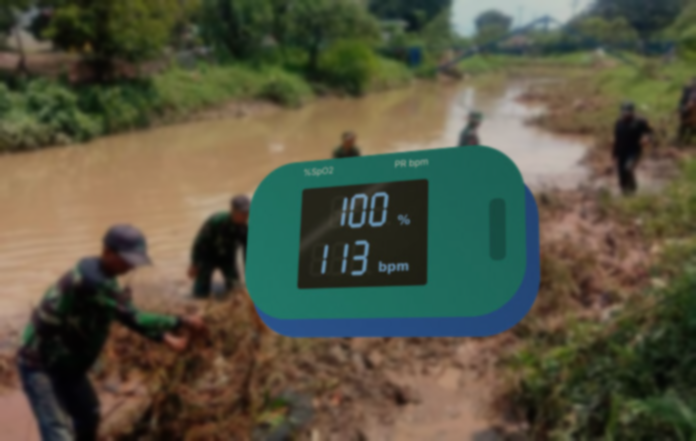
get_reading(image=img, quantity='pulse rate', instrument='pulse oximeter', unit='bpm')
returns 113 bpm
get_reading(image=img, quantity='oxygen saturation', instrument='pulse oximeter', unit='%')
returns 100 %
